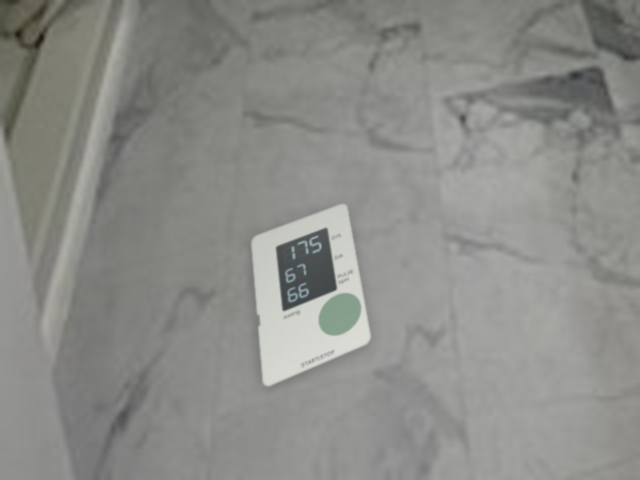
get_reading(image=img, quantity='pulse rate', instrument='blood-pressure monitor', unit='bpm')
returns 66 bpm
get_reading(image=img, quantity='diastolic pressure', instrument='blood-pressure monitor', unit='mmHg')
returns 67 mmHg
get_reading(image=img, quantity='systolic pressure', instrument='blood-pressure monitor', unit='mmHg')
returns 175 mmHg
